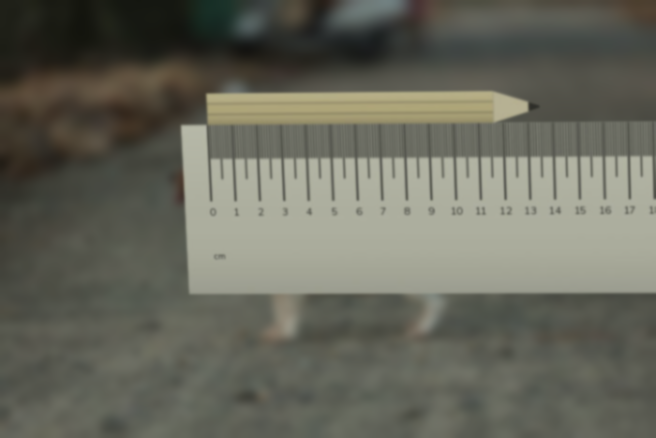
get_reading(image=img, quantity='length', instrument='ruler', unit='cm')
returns 13.5 cm
